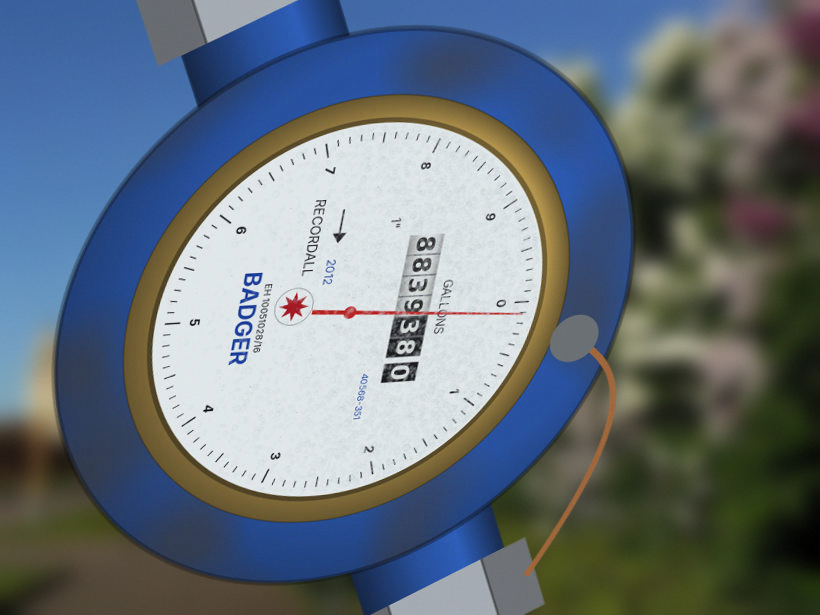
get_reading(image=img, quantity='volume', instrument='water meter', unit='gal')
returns 8839380.1 gal
